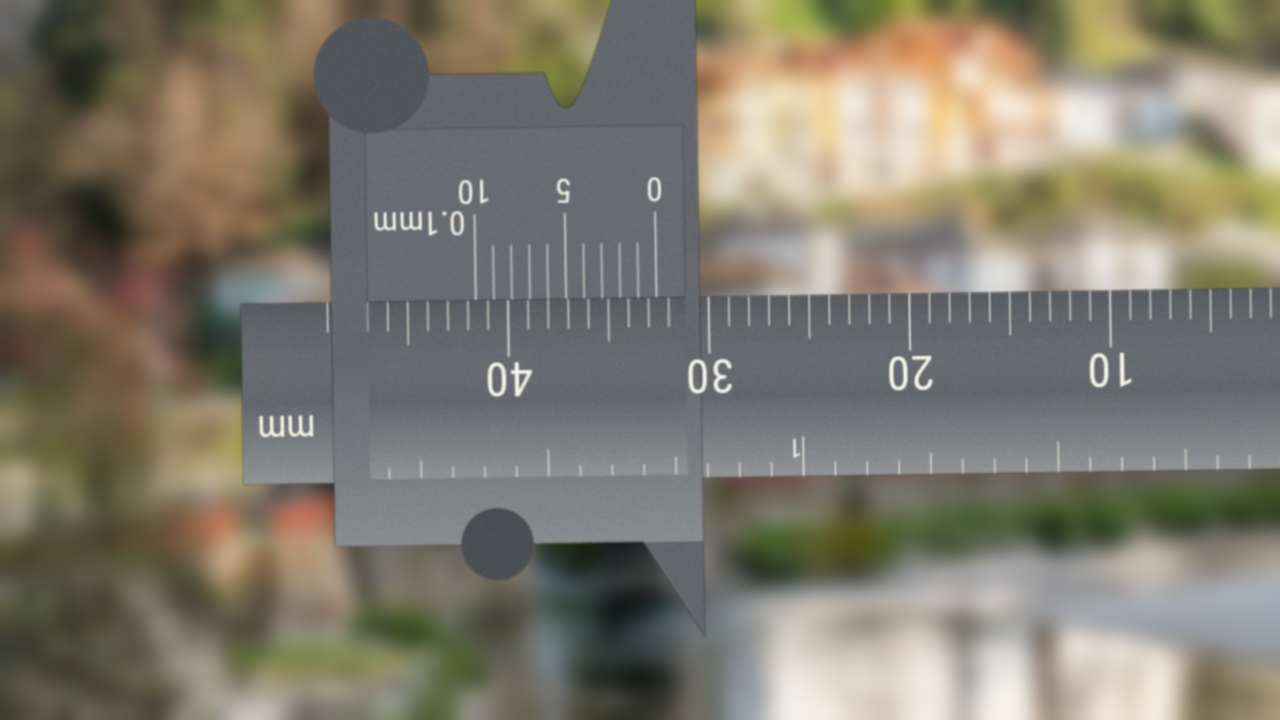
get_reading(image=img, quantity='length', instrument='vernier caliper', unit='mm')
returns 32.6 mm
